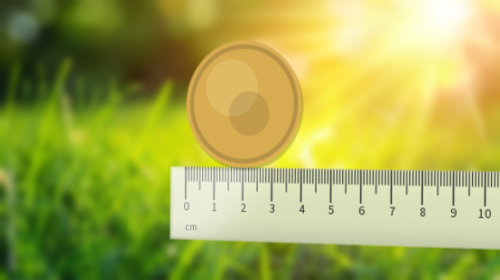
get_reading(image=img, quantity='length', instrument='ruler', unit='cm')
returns 4 cm
